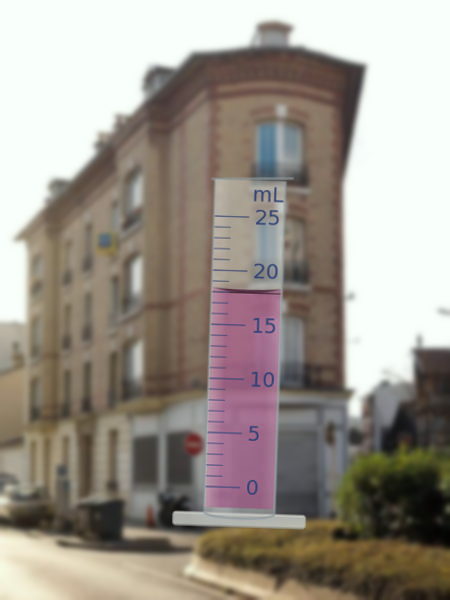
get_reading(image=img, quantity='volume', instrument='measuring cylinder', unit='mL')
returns 18 mL
